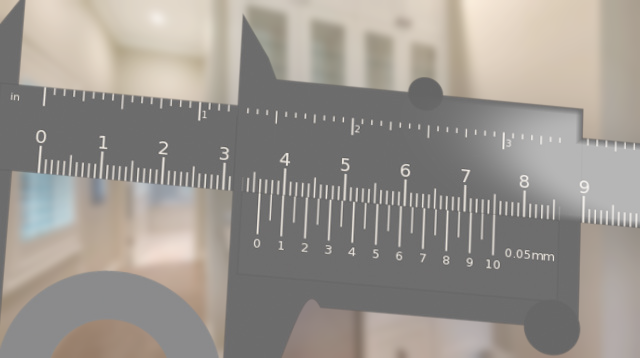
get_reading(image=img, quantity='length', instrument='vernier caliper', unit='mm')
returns 36.0 mm
